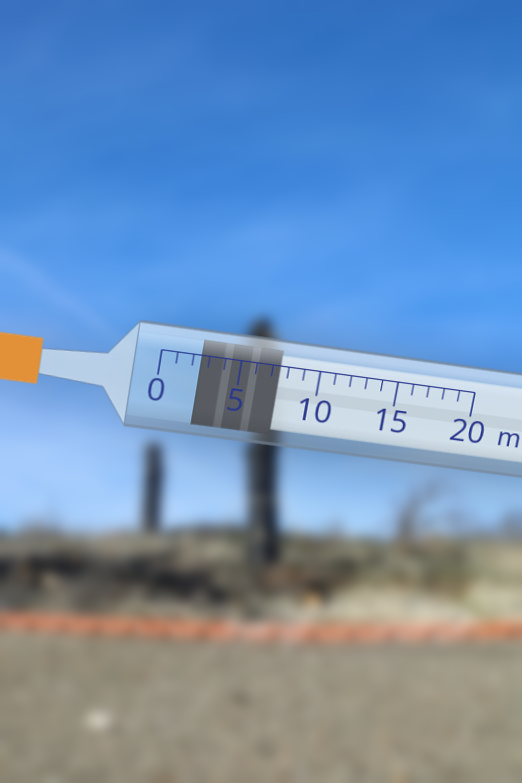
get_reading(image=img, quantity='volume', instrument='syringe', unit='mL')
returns 2.5 mL
